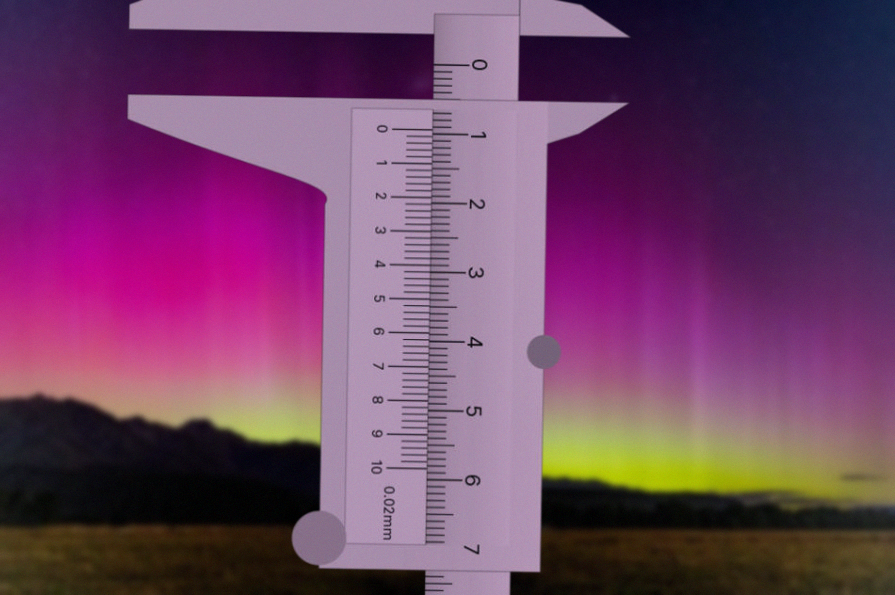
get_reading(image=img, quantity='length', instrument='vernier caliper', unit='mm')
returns 9.4 mm
